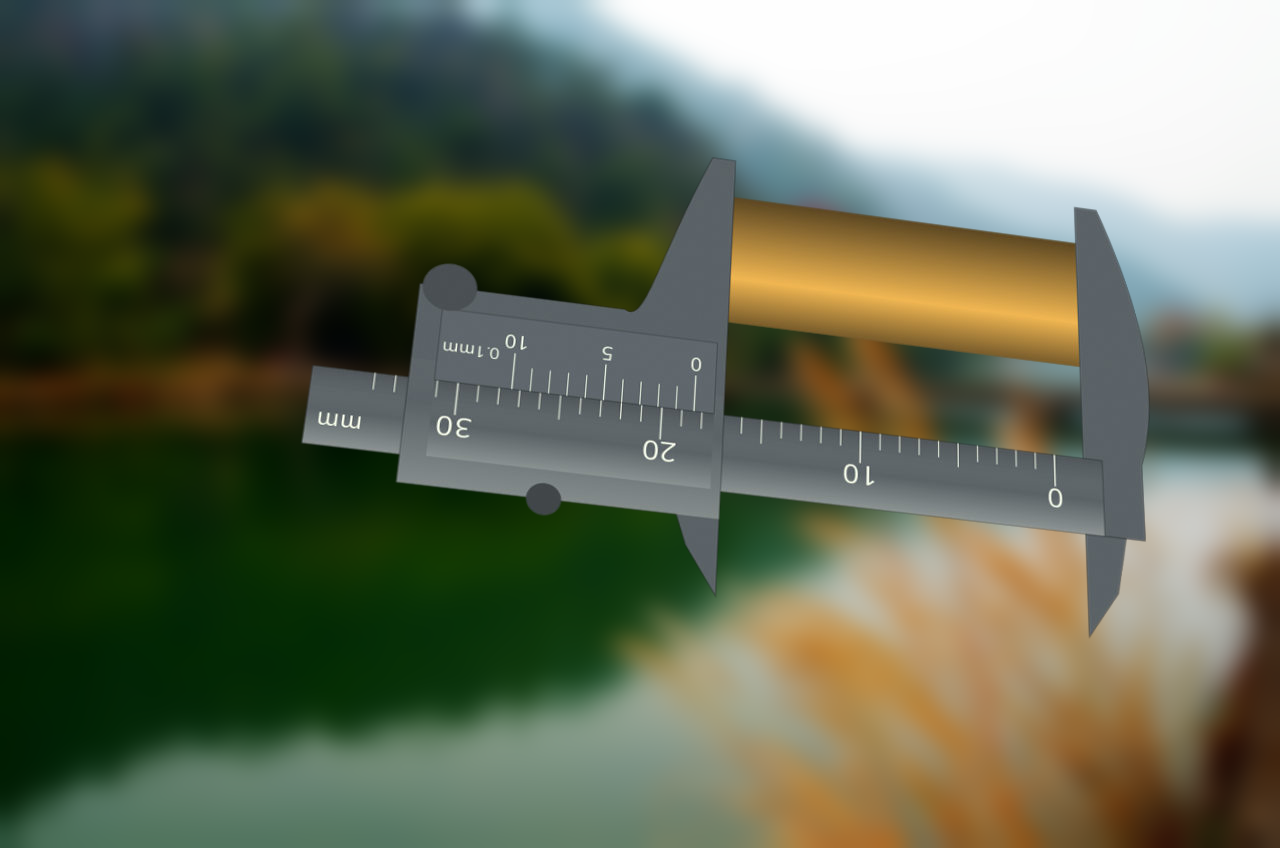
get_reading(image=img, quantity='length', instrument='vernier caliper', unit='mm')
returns 18.4 mm
